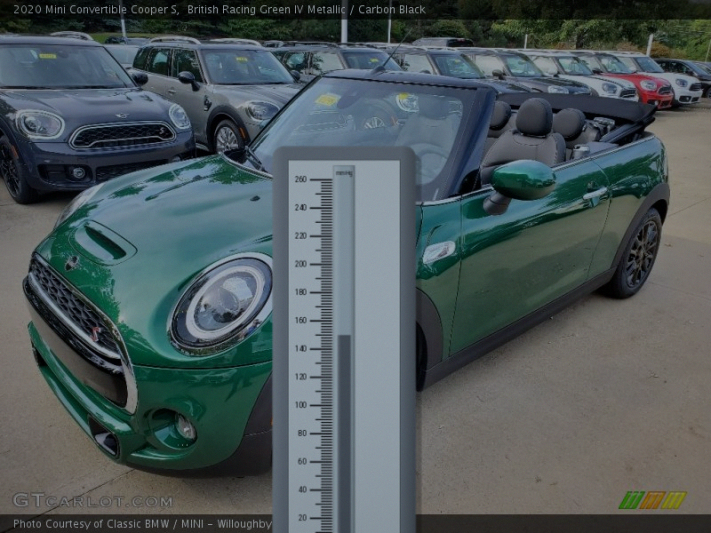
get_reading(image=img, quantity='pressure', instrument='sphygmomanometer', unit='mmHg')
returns 150 mmHg
